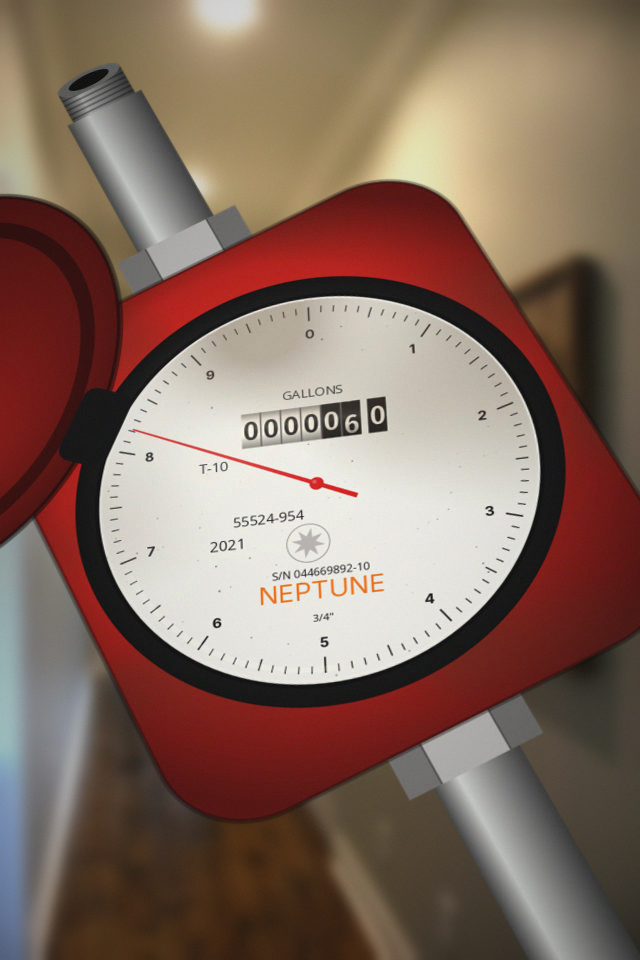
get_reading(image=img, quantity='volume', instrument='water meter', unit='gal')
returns 58.2 gal
